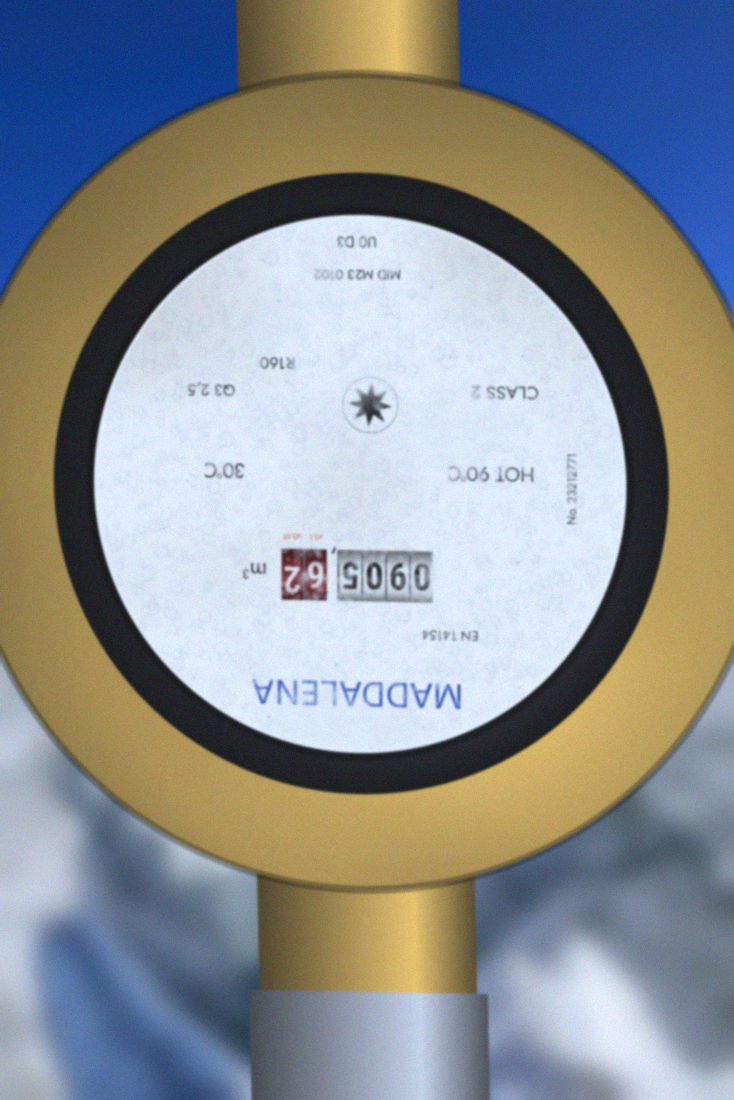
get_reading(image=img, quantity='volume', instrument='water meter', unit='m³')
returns 905.62 m³
